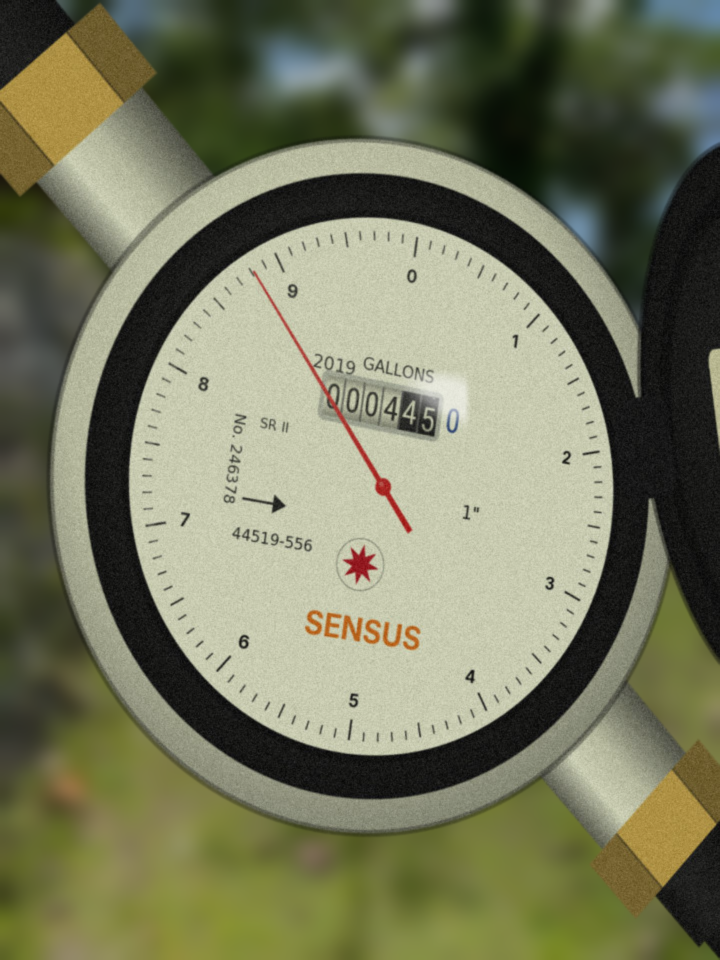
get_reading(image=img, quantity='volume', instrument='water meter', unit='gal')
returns 4448.8 gal
